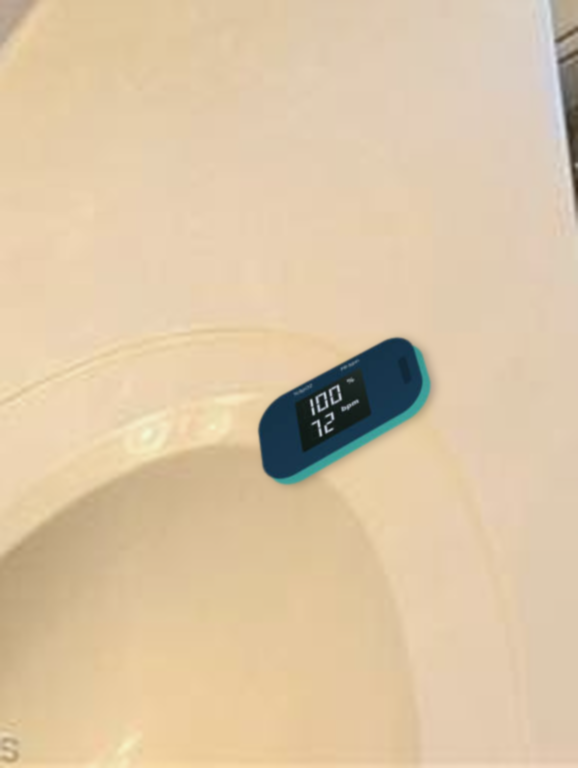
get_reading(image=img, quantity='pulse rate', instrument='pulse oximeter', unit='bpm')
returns 72 bpm
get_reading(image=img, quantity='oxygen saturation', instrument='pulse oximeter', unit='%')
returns 100 %
